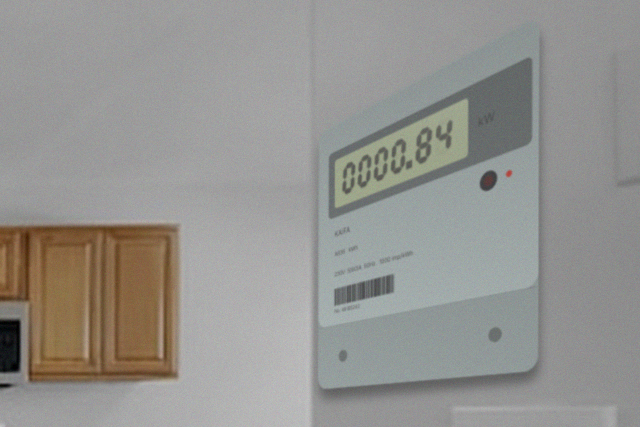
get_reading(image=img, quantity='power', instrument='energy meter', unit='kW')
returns 0.84 kW
